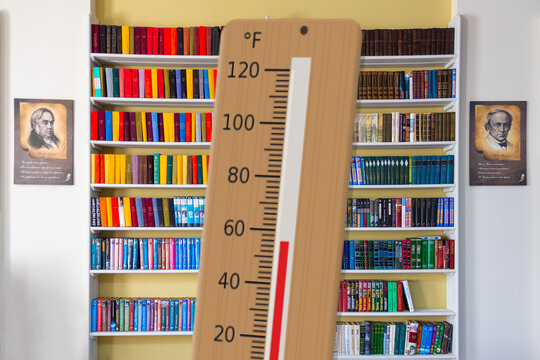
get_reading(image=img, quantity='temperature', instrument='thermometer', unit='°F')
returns 56 °F
